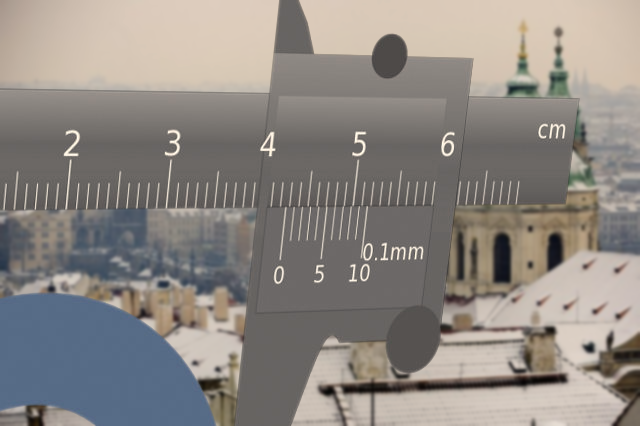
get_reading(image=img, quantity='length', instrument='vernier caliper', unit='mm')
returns 42.6 mm
